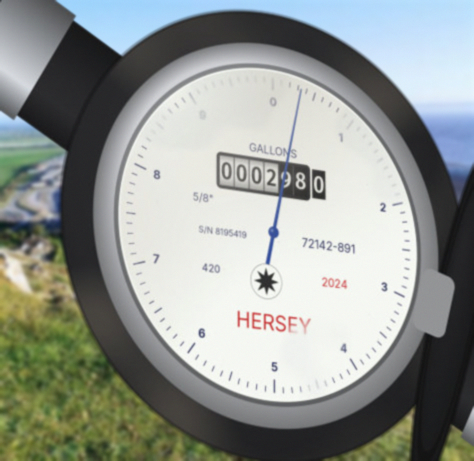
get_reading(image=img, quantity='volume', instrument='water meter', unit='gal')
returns 2980.3 gal
